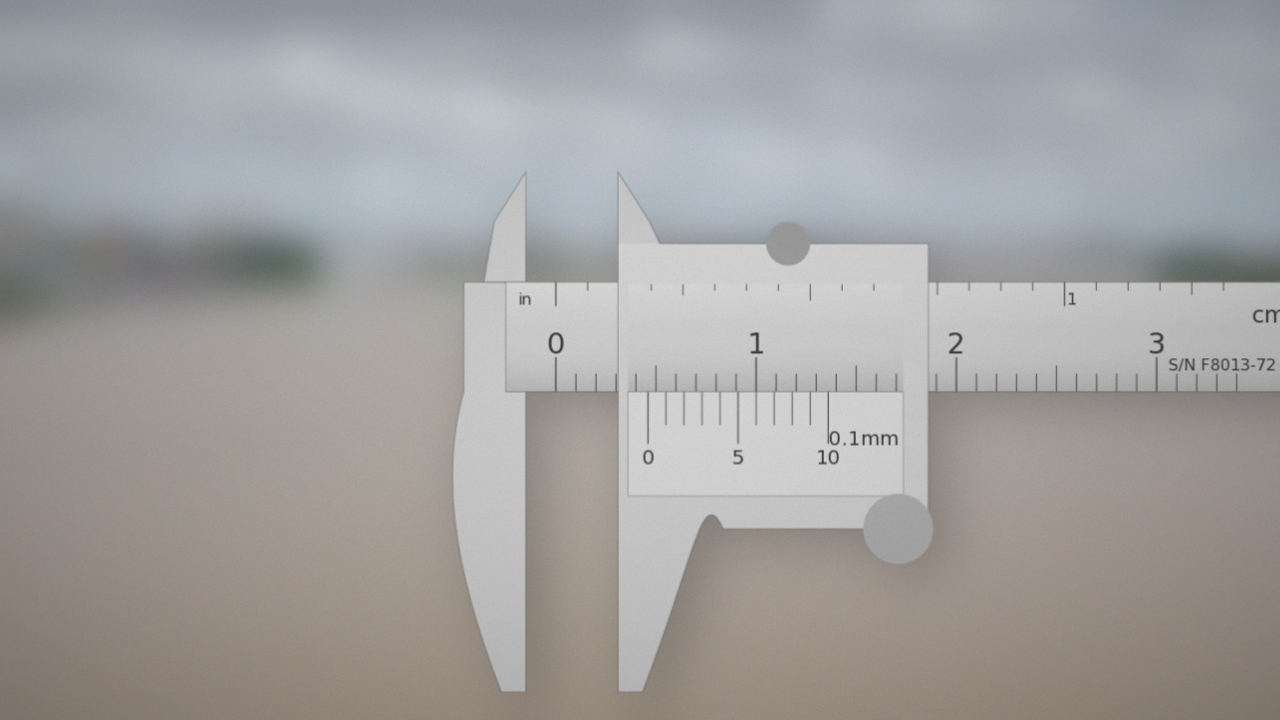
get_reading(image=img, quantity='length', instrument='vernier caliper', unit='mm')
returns 4.6 mm
